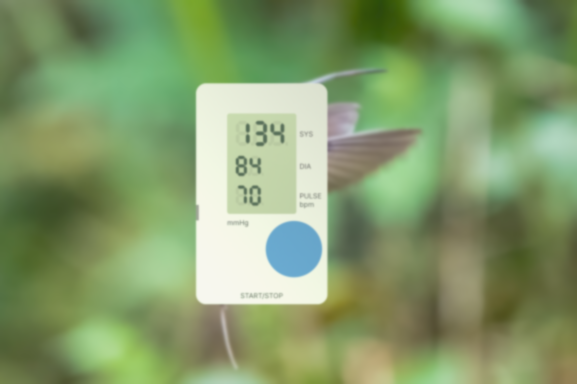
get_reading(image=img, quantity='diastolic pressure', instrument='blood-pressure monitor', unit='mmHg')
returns 84 mmHg
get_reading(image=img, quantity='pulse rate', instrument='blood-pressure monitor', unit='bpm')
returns 70 bpm
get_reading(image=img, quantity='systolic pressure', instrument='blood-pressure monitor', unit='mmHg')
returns 134 mmHg
